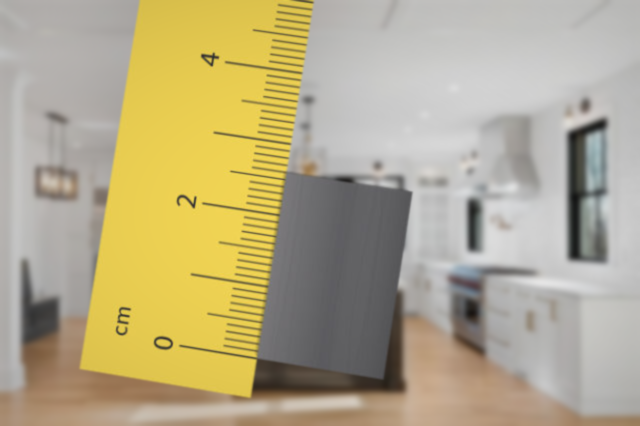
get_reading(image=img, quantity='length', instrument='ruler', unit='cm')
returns 2.6 cm
